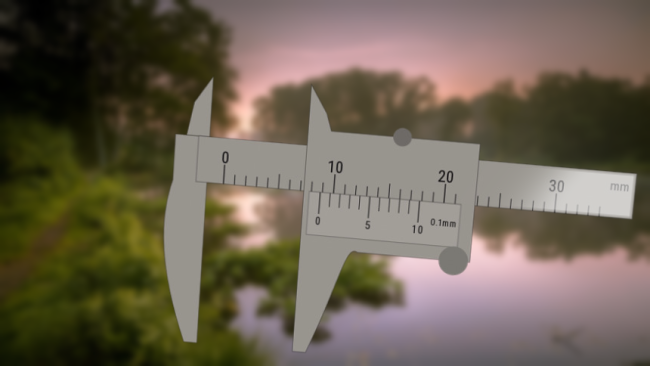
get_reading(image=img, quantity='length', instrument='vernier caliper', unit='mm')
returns 8.8 mm
